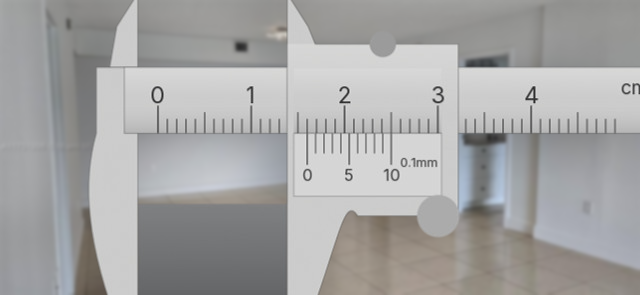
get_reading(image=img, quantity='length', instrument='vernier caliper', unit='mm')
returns 16.0 mm
